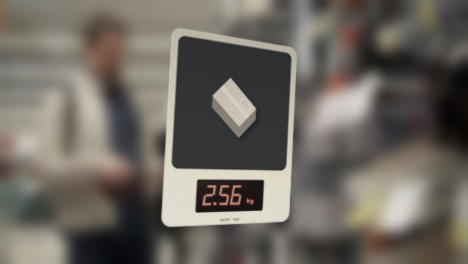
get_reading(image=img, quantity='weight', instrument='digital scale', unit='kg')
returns 2.56 kg
